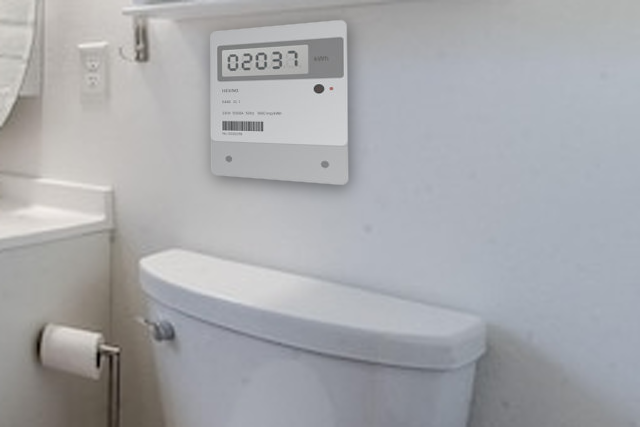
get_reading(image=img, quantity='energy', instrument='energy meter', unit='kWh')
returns 2037 kWh
